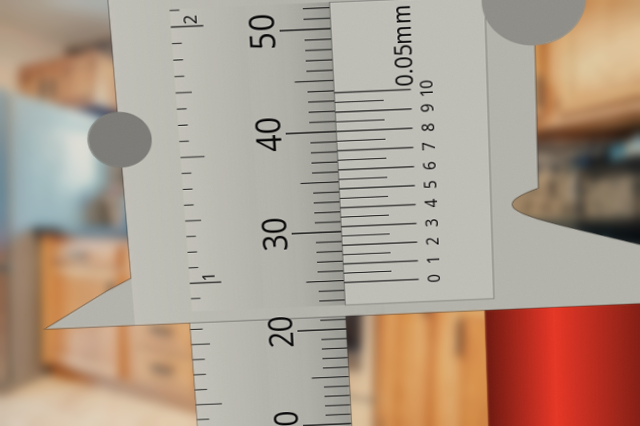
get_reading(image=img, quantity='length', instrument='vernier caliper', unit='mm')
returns 24.8 mm
